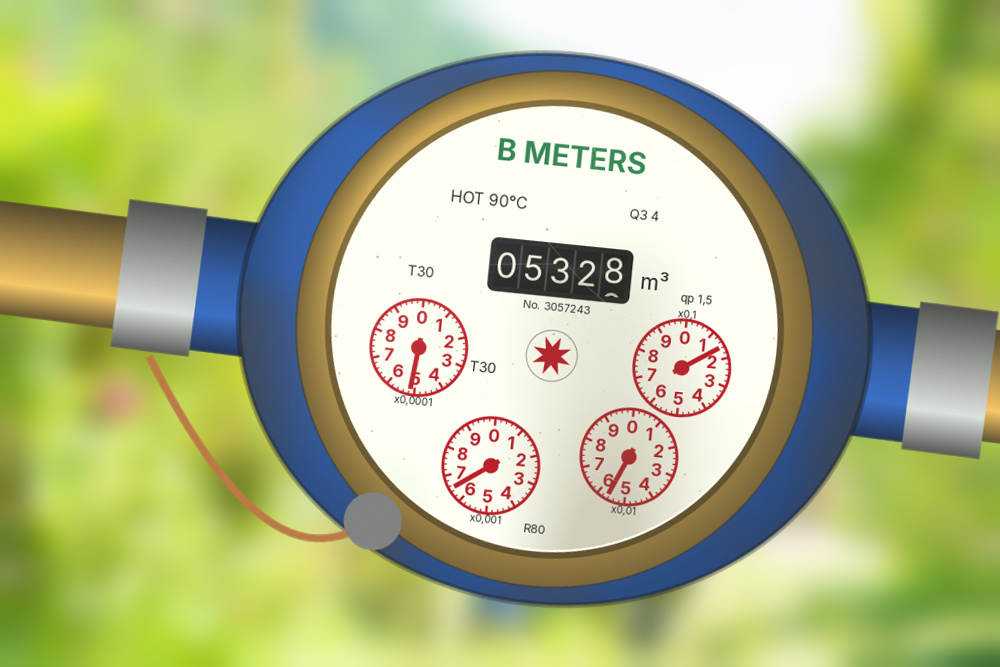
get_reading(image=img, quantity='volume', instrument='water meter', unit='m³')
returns 5328.1565 m³
